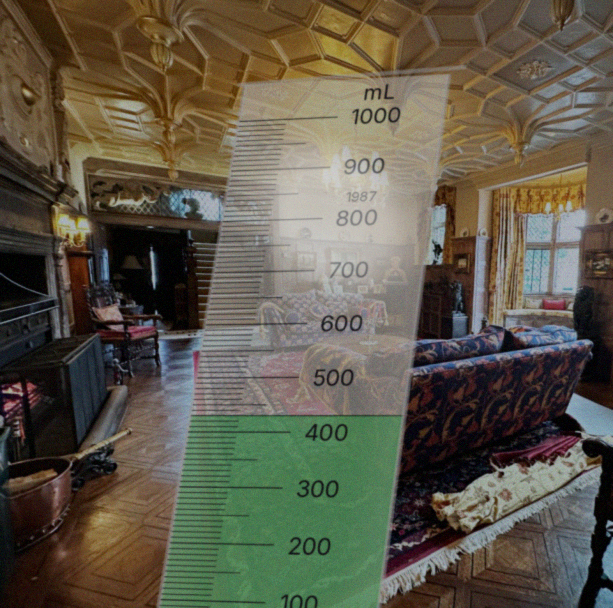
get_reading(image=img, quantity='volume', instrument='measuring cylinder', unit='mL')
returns 430 mL
